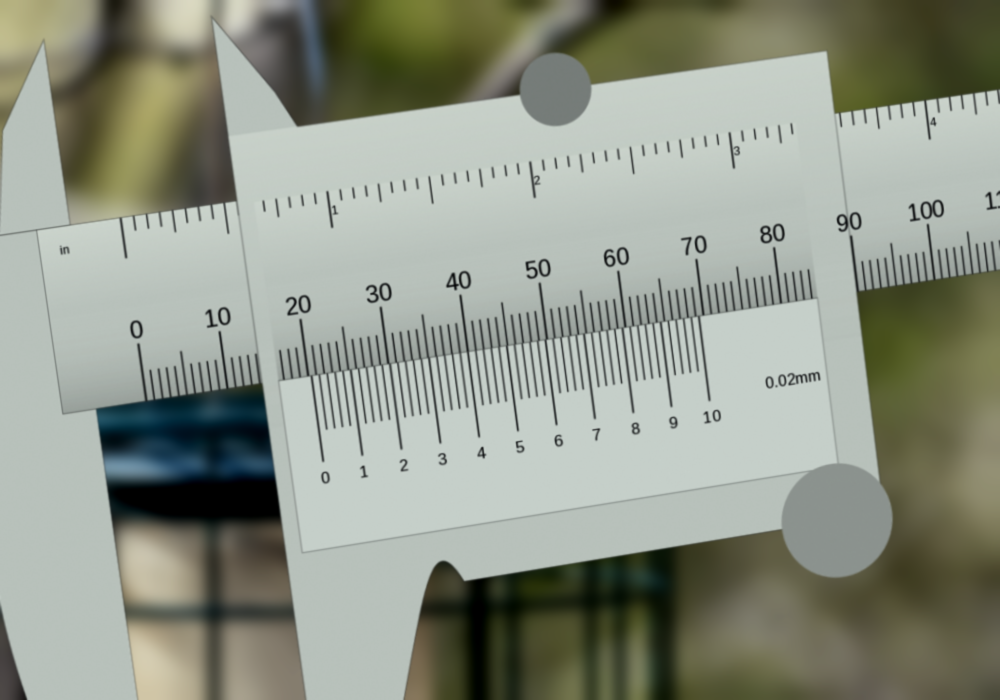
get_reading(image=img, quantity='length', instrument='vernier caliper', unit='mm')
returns 20.4 mm
